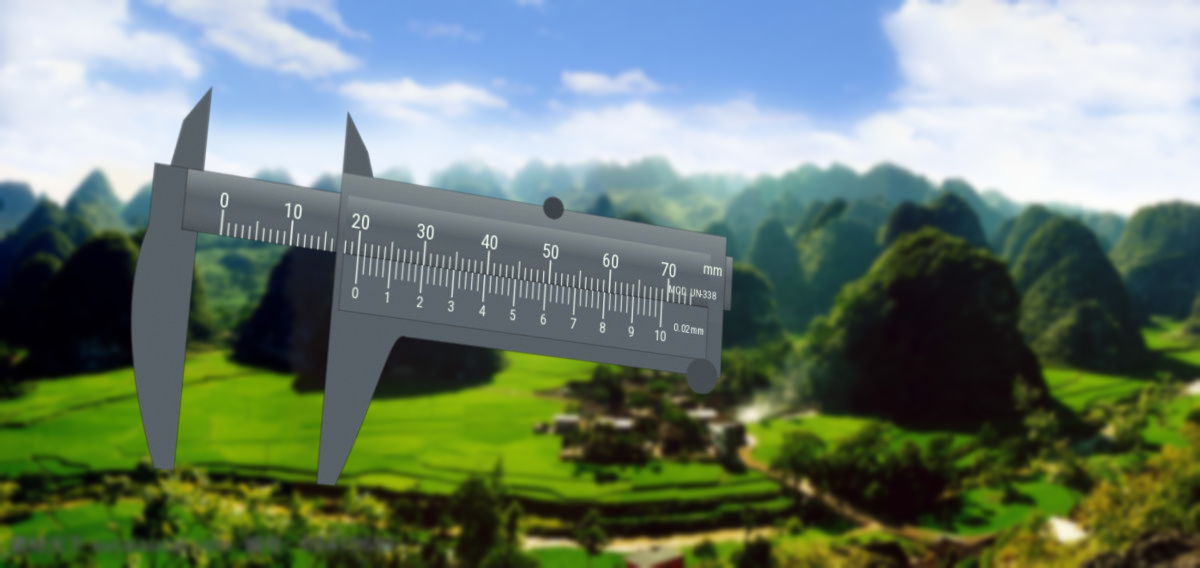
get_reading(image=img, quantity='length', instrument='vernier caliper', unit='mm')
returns 20.0 mm
